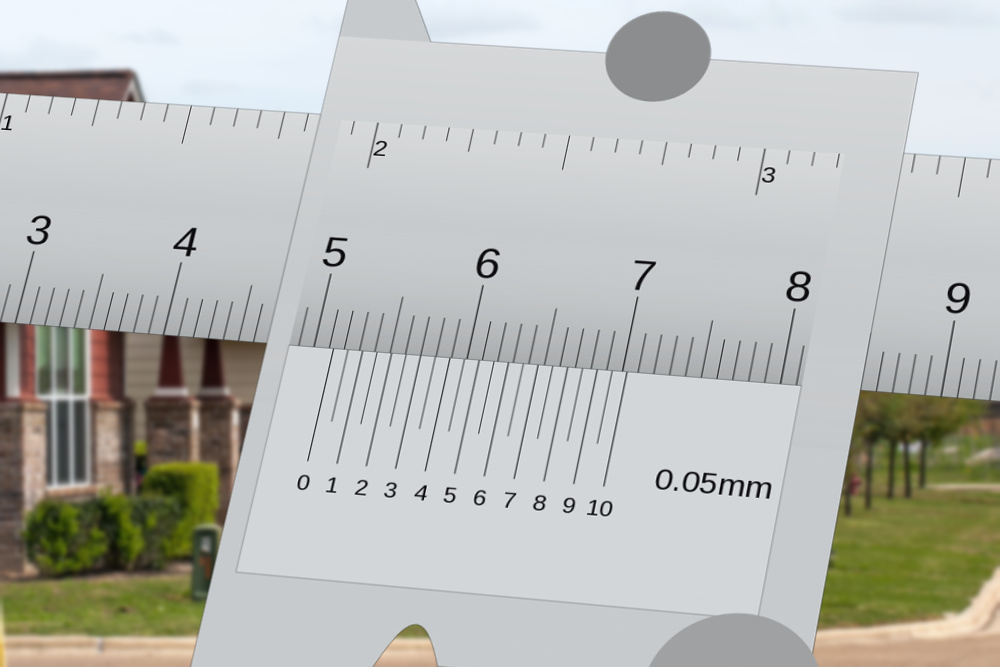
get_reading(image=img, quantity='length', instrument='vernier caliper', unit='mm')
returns 51.3 mm
